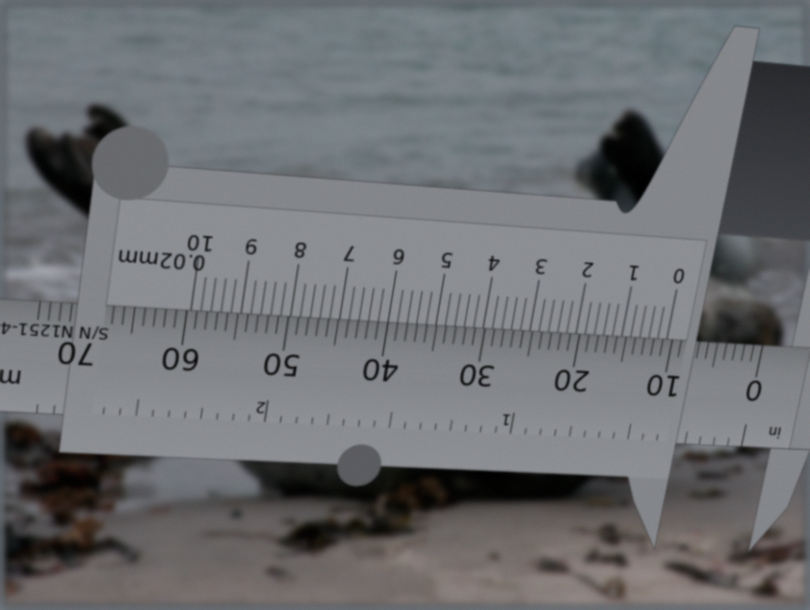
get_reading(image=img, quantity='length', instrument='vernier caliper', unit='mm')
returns 10.6 mm
